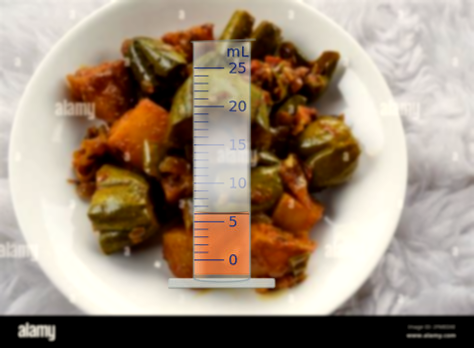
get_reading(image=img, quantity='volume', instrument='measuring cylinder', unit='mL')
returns 6 mL
